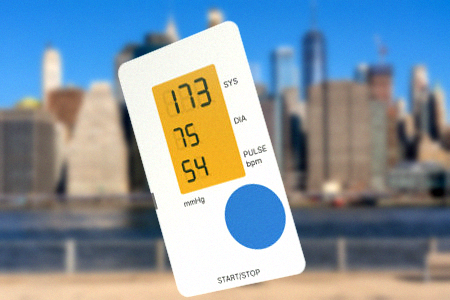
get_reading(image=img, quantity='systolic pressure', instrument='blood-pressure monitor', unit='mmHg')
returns 173 mmHg
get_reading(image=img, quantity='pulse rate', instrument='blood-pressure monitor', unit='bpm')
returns 54 bpm
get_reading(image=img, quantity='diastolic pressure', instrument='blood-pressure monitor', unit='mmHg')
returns 75 mmHg
